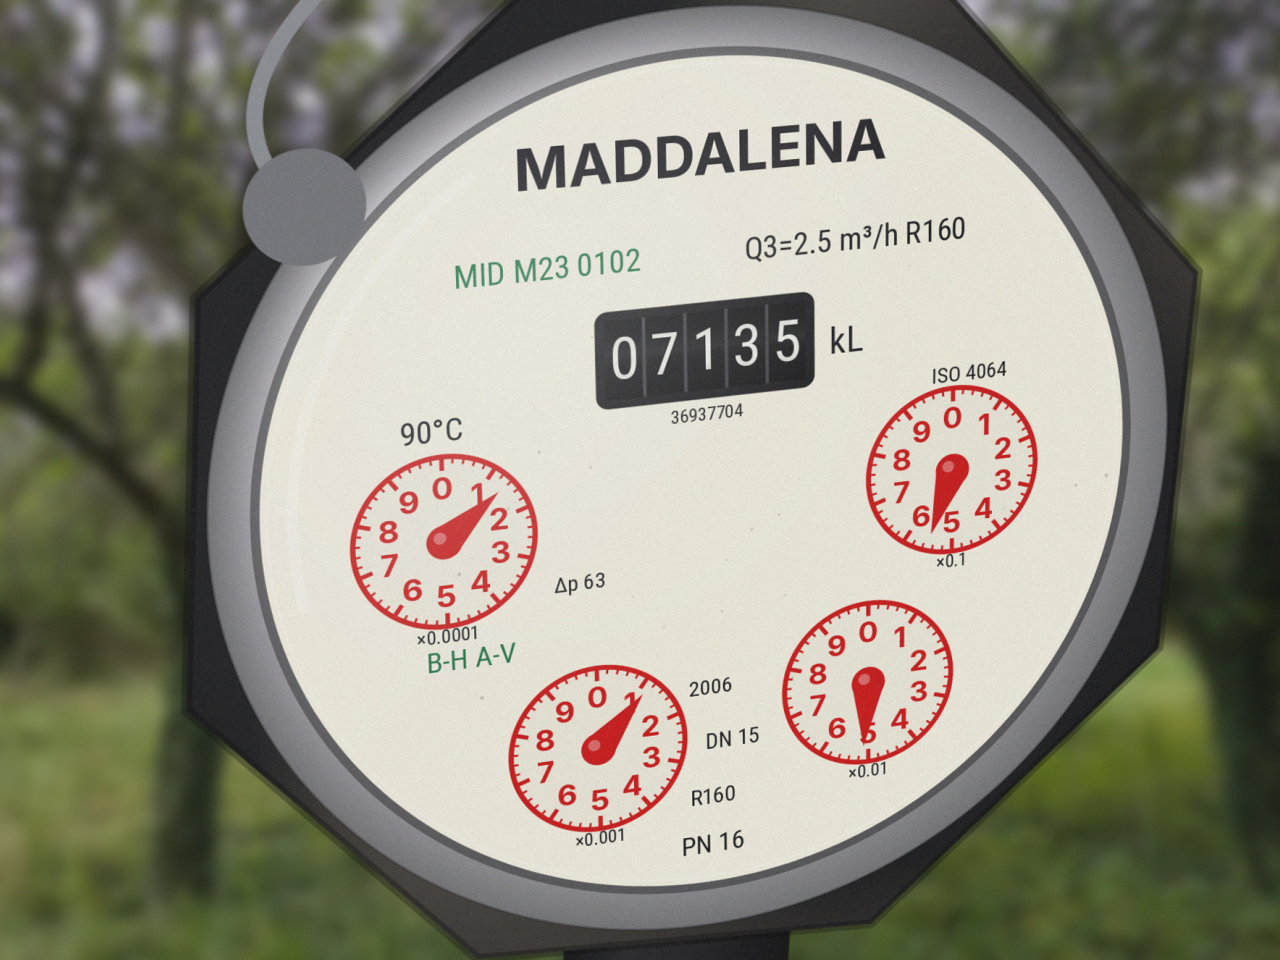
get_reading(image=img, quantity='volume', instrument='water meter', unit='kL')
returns 7135.5511 kL
